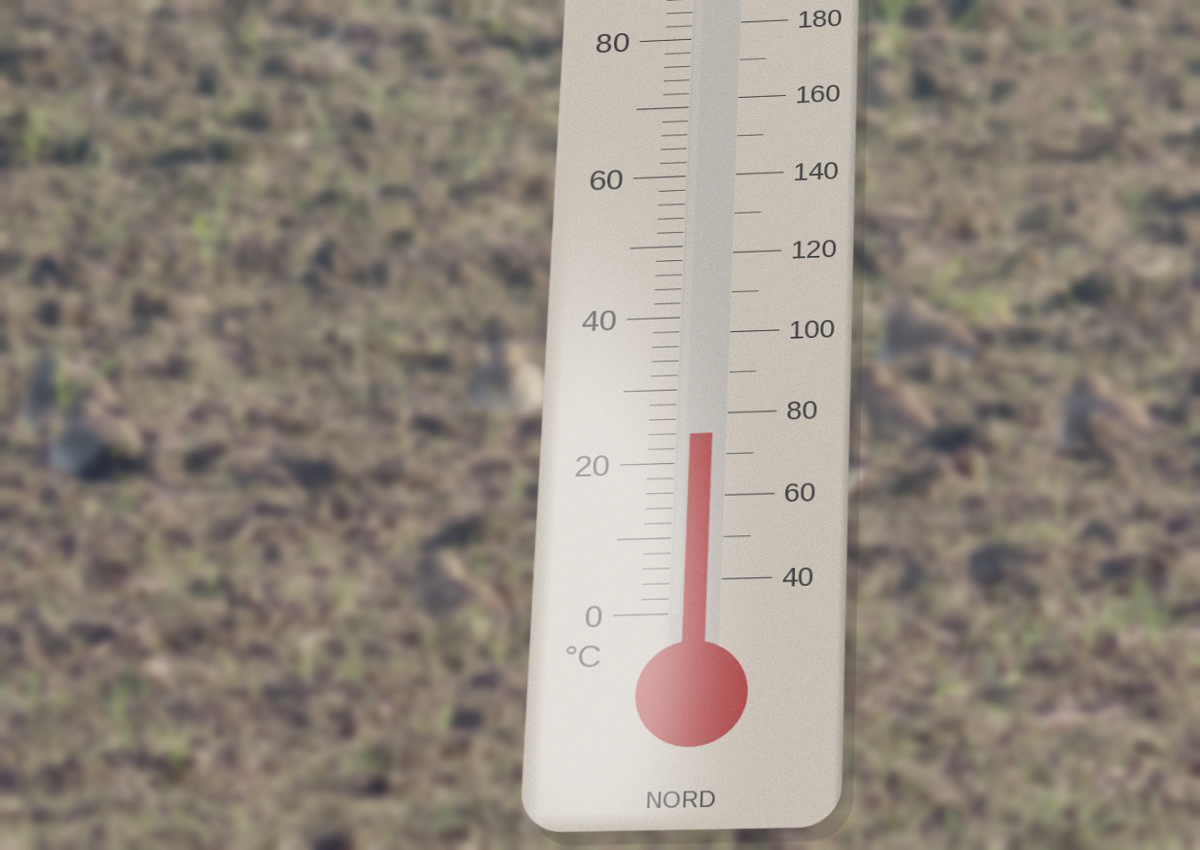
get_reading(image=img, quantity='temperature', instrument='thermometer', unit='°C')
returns 24 °C
